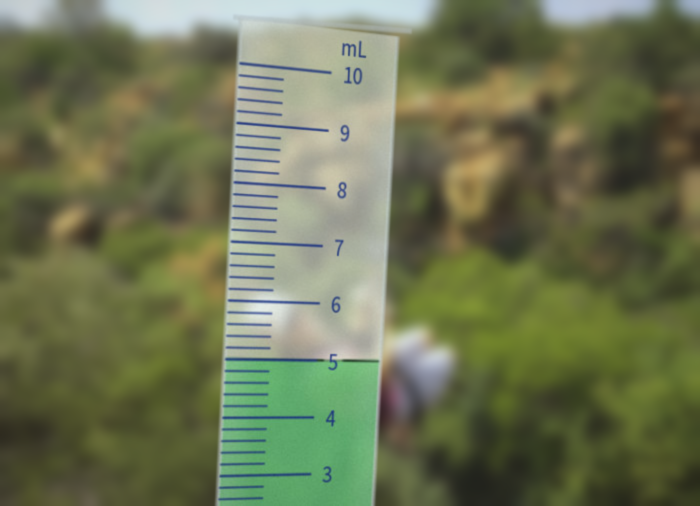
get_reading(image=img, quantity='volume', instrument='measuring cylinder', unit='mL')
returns 5 mL
